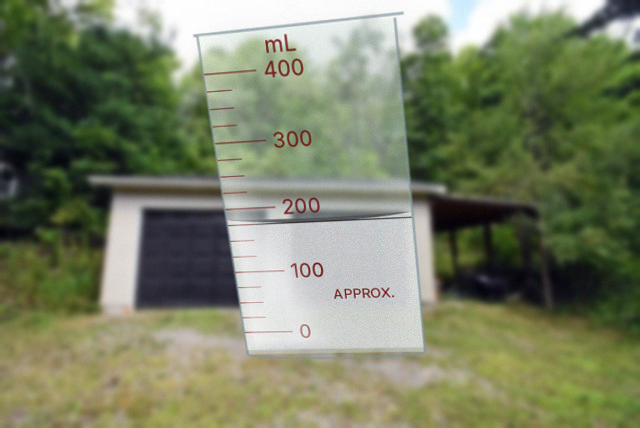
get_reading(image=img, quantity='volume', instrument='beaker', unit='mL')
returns 175 mL
